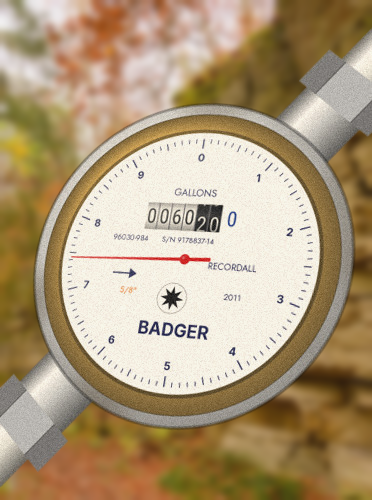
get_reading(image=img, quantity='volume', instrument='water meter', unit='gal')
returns 60197.4 gal
